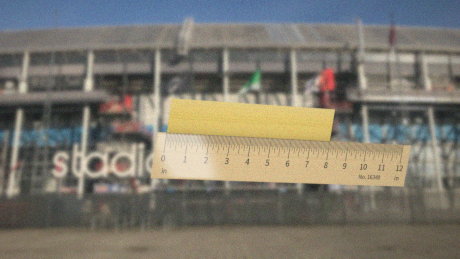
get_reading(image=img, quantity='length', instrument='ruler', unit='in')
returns 8 in
